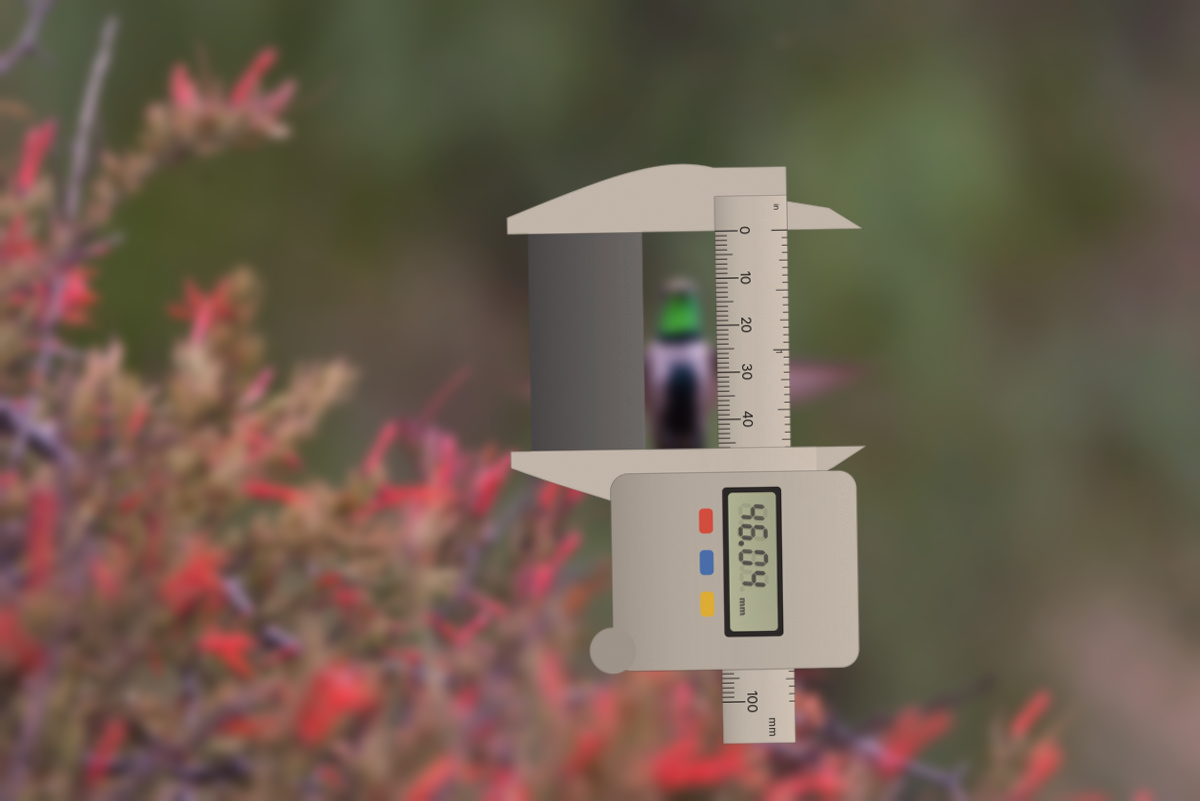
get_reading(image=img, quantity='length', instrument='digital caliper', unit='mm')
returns 46.04 mm
